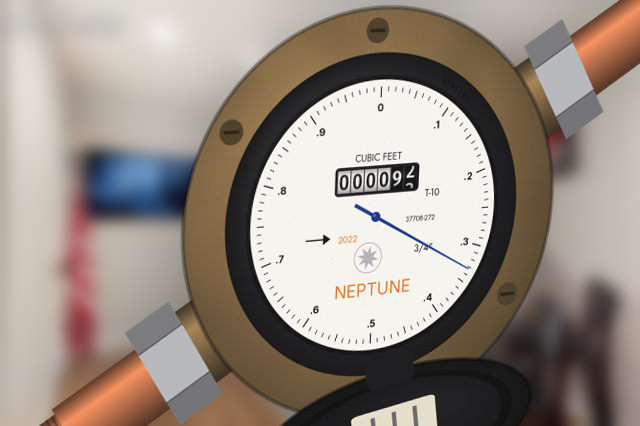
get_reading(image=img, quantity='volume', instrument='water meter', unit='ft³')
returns 92.33 ft³
